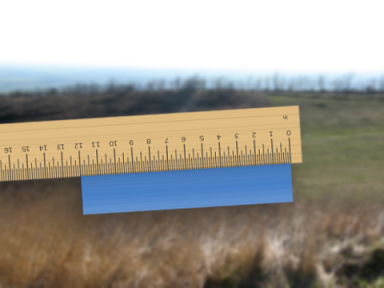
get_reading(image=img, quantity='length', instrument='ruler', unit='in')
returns 12 in
